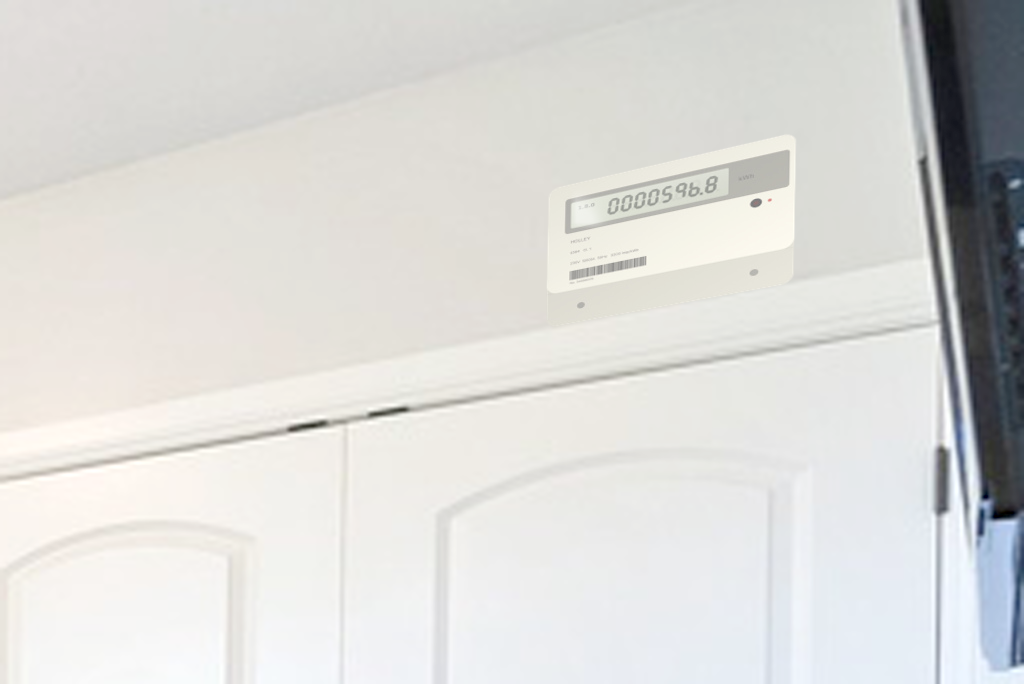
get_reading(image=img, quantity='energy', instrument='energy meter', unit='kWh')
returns 596.8 kWh
